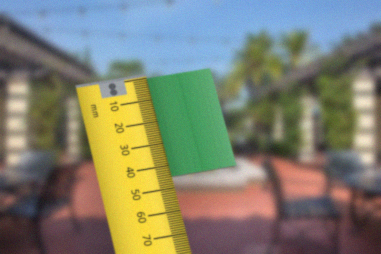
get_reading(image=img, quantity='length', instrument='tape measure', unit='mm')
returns 45 mm
